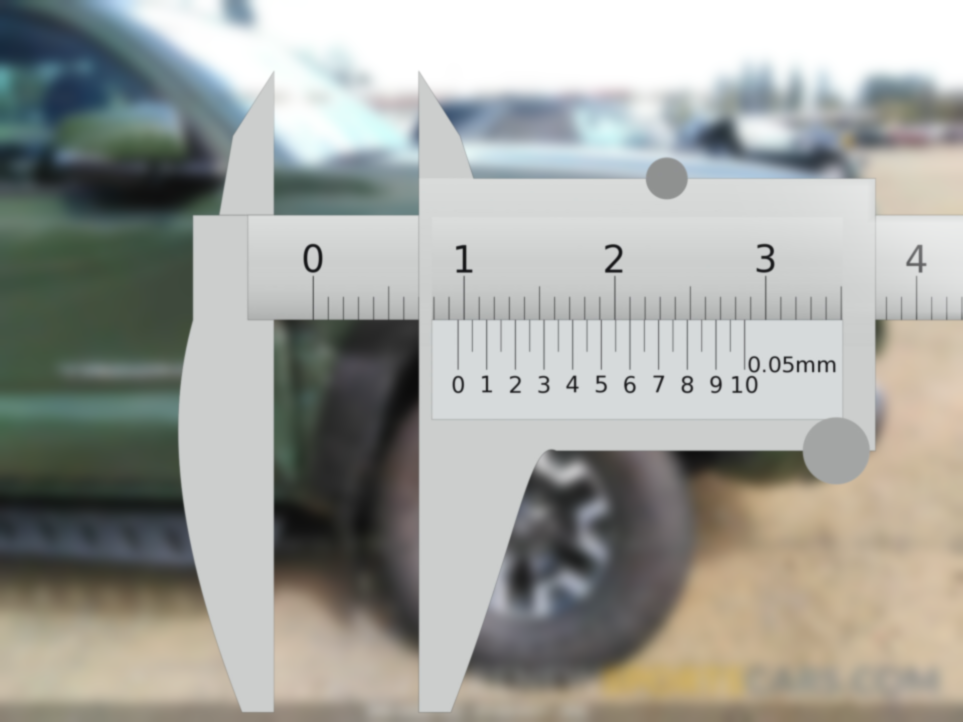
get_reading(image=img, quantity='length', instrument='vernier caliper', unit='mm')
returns 9.6 mm
